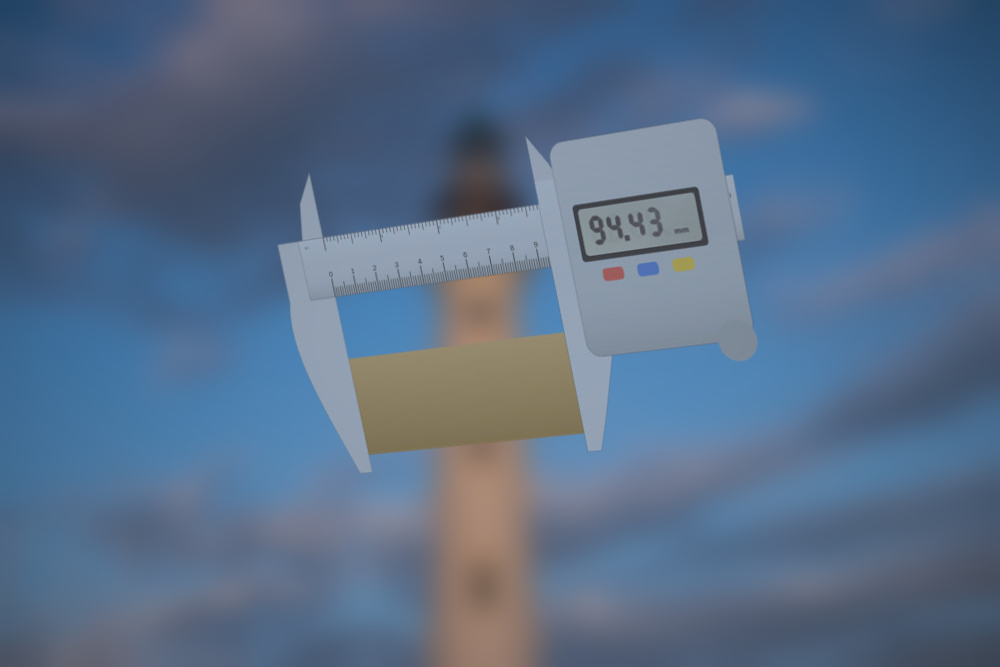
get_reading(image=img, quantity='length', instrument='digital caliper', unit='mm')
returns 94.43 mm
